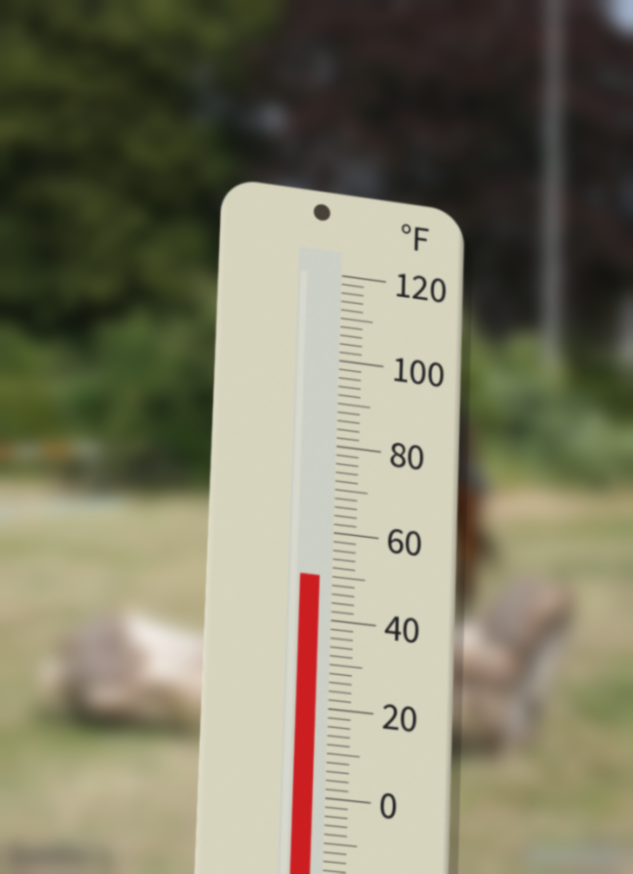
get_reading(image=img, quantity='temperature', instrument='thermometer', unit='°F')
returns 50 °F
